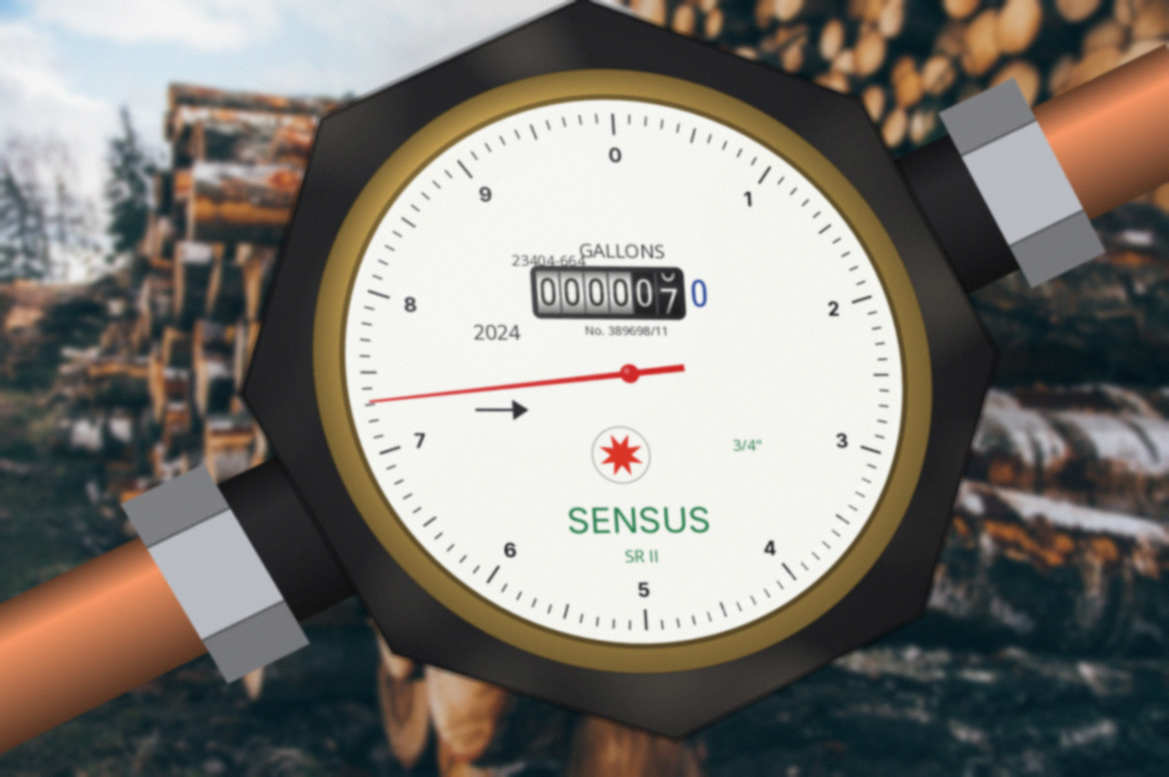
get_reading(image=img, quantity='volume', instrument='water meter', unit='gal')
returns 67.3 gal
